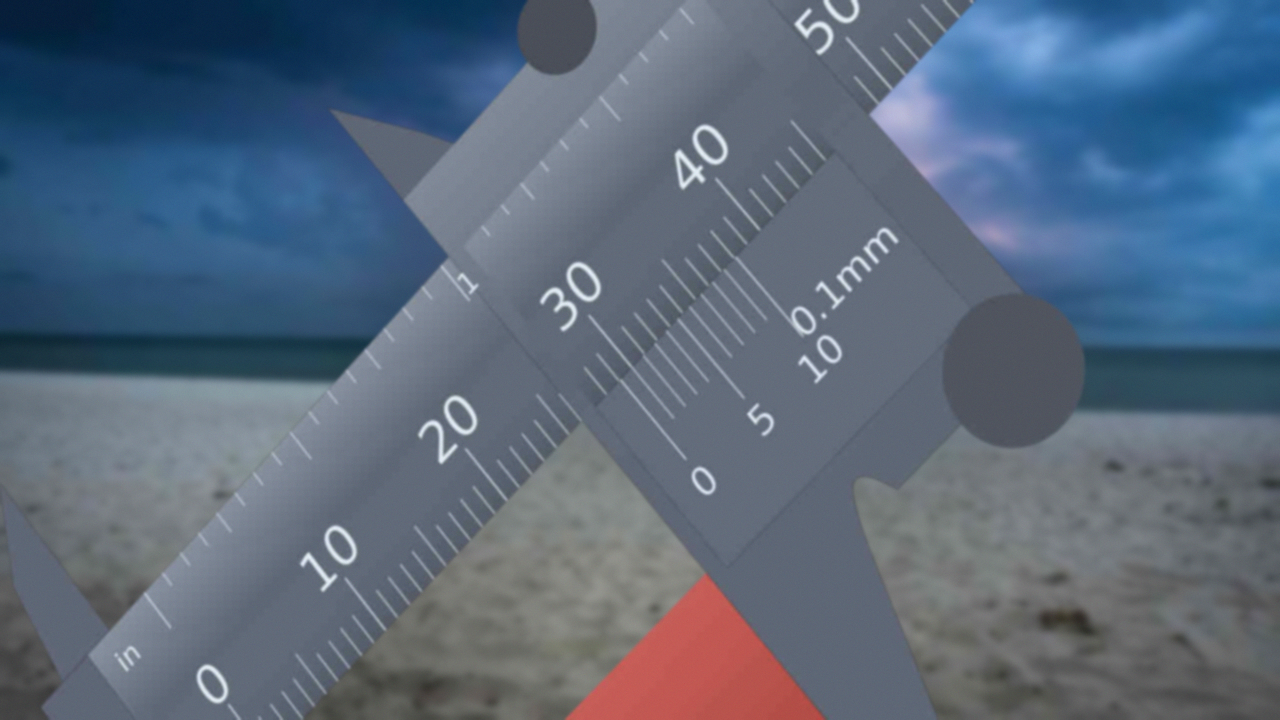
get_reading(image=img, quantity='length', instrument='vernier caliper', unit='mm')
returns 29.1 mm
